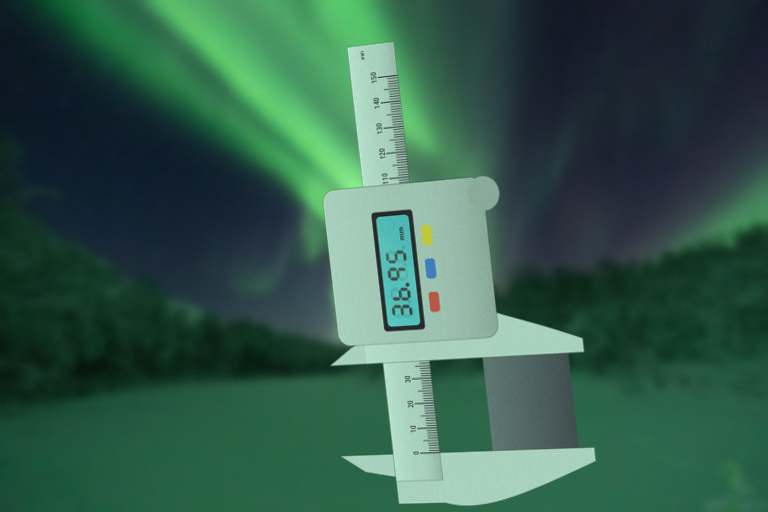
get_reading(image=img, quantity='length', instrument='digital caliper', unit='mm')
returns 36.95 mm
